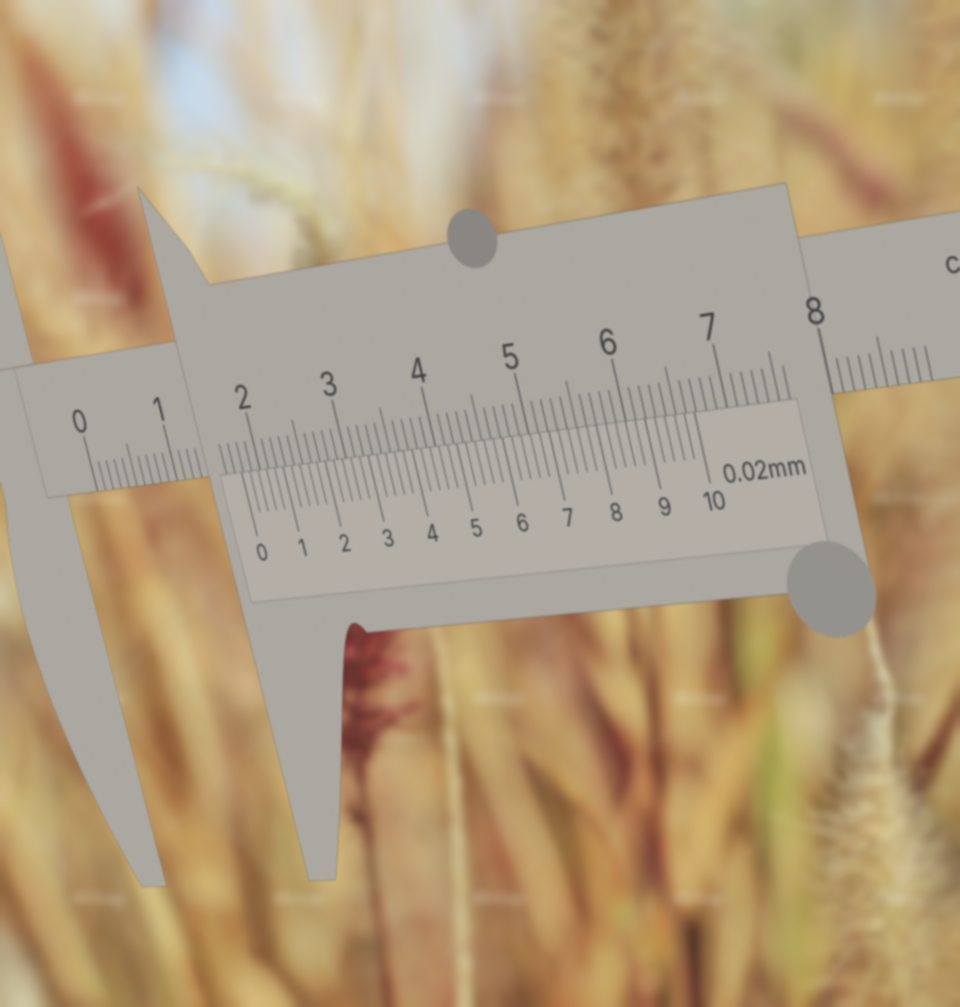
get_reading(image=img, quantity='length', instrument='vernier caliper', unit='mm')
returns 17.8 mm
